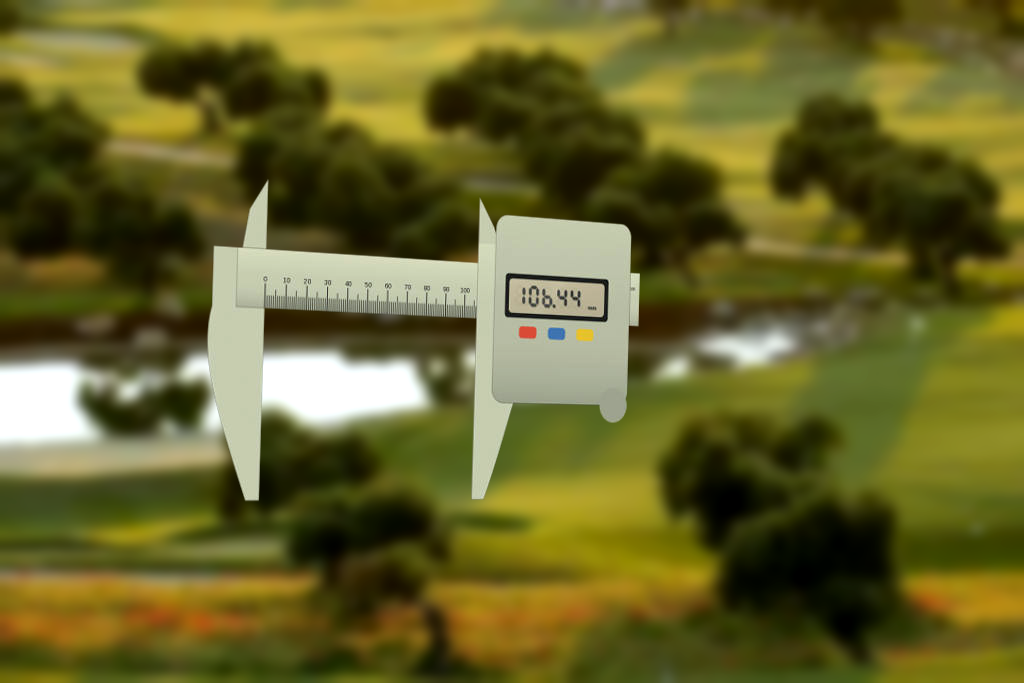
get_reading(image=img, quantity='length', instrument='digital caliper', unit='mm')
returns 106.44 mm
